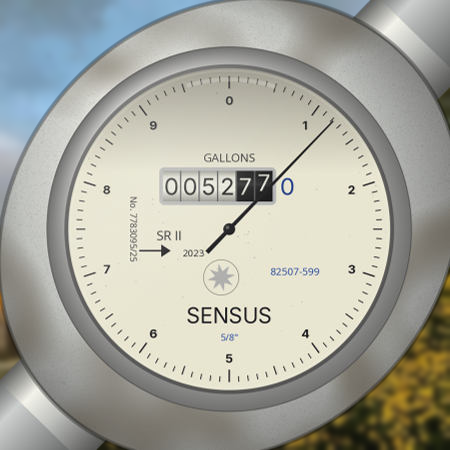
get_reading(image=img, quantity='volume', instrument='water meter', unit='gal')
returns 52771.2 gal
